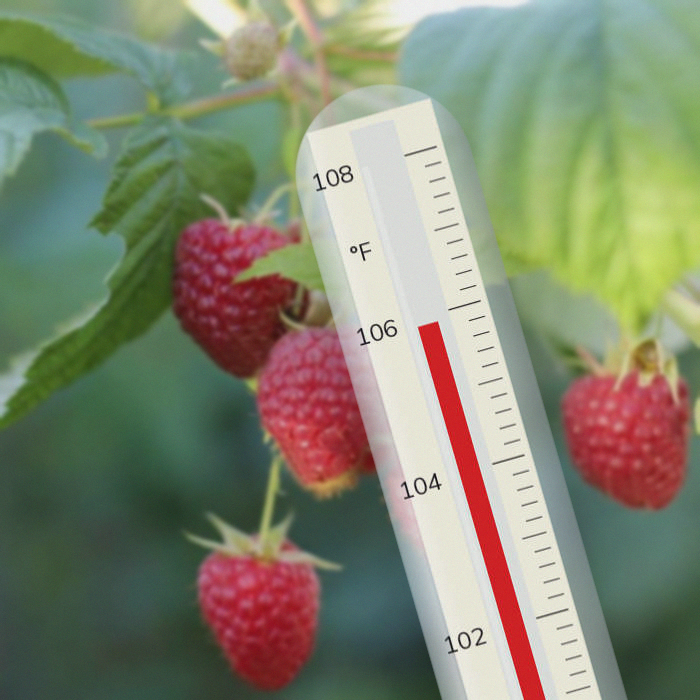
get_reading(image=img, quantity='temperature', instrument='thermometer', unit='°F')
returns 105.9 °F
